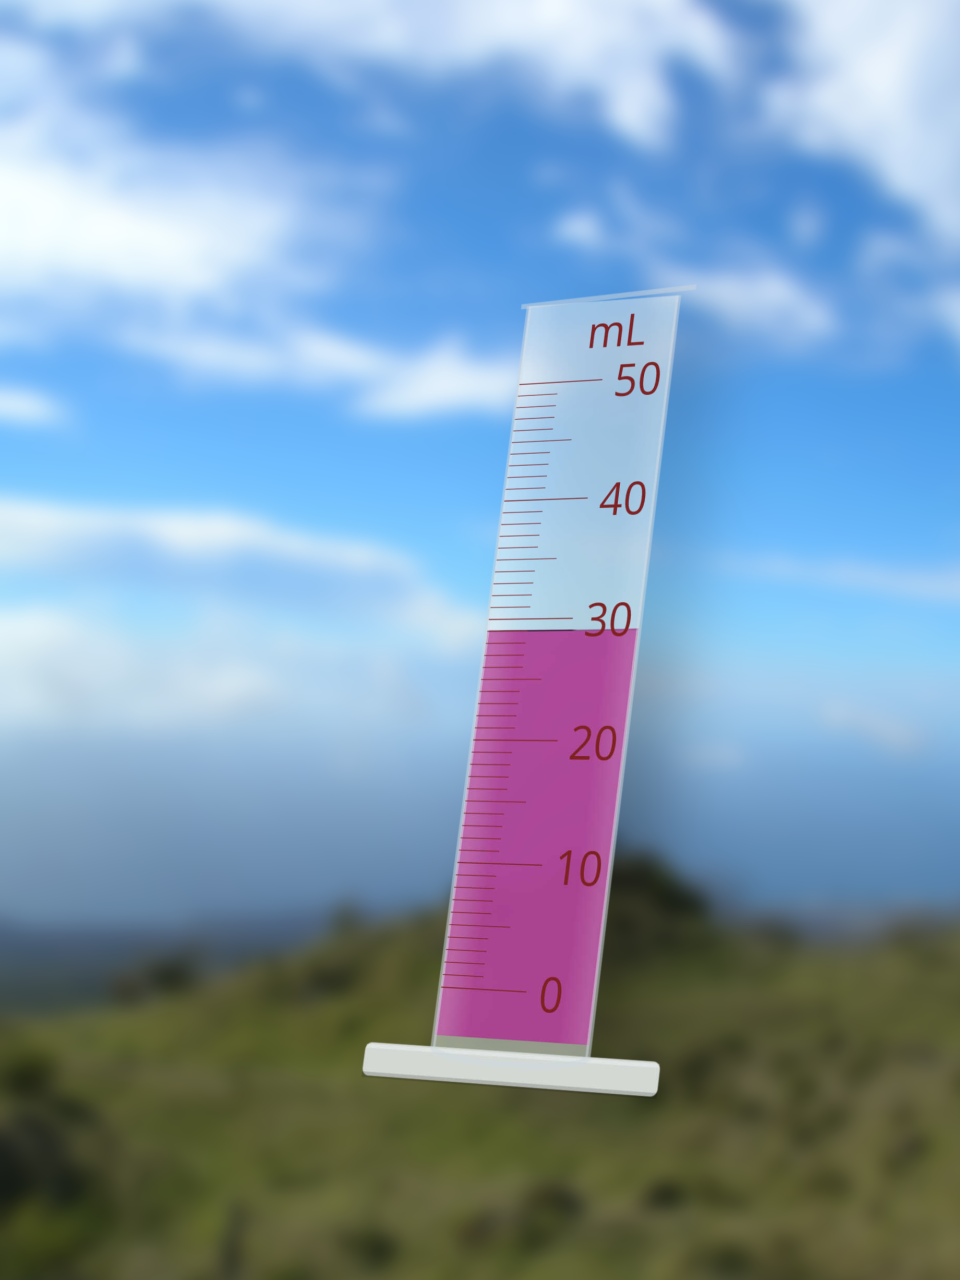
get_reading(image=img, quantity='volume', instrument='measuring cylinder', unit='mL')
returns 29 mL
